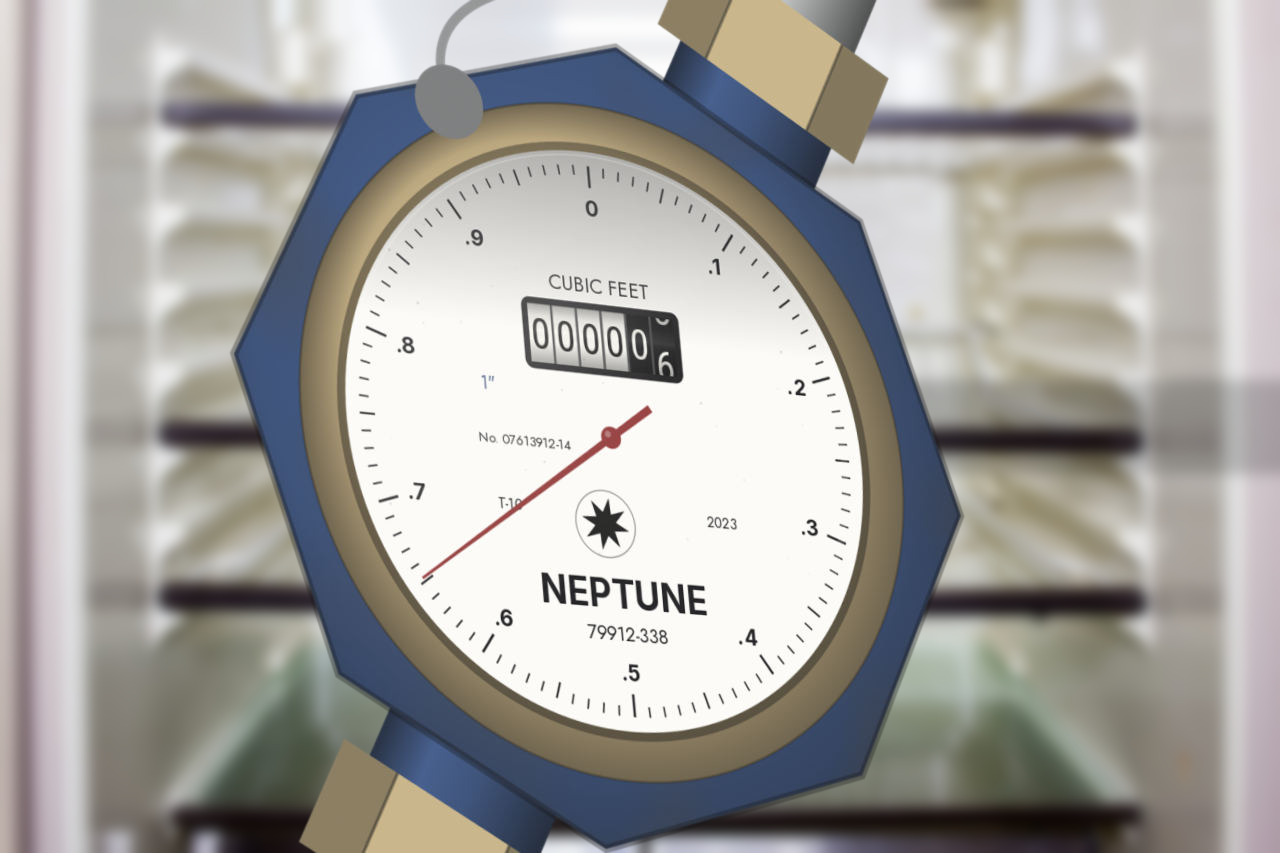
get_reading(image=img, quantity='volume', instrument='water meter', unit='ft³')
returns 5.65 ft³
